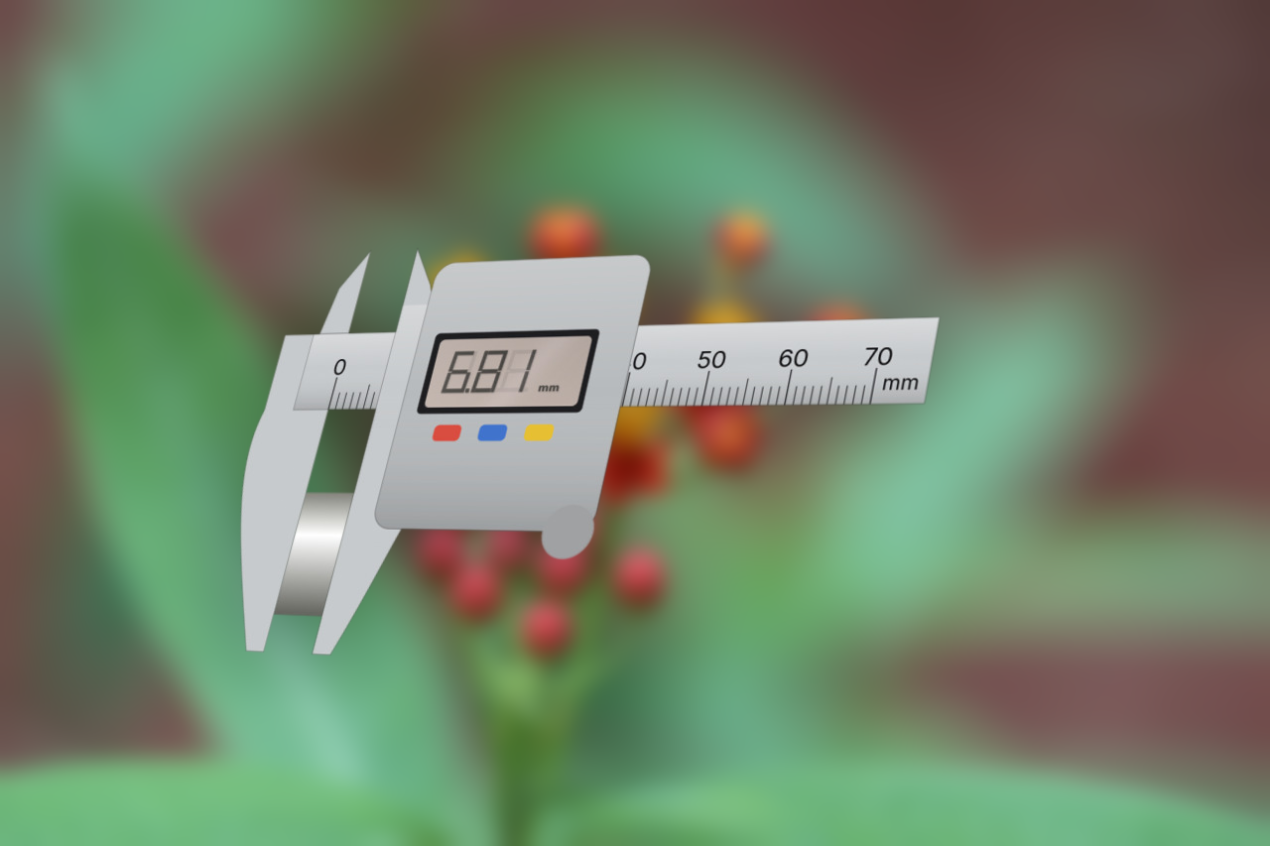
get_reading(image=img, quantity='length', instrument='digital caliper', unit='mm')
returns 6.81 mm
